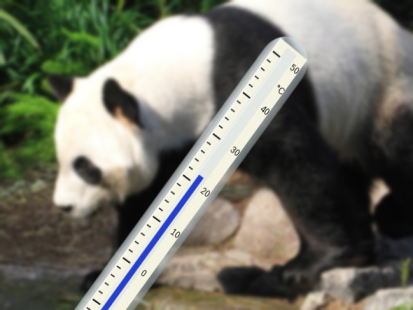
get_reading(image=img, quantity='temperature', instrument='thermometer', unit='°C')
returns 22 °C
